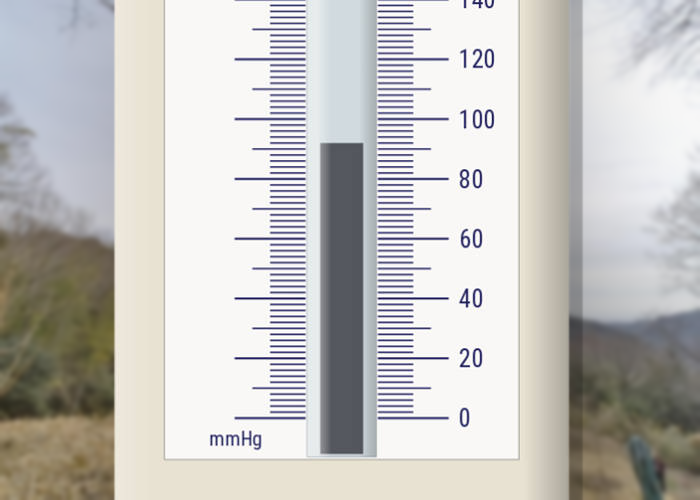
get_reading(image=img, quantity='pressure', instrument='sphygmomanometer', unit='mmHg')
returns 92 mmHg
